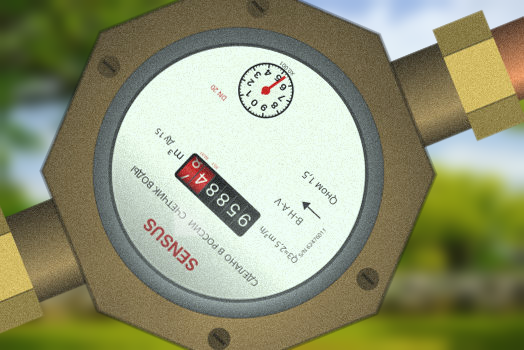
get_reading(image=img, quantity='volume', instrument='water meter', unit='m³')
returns 9588.475 m³
